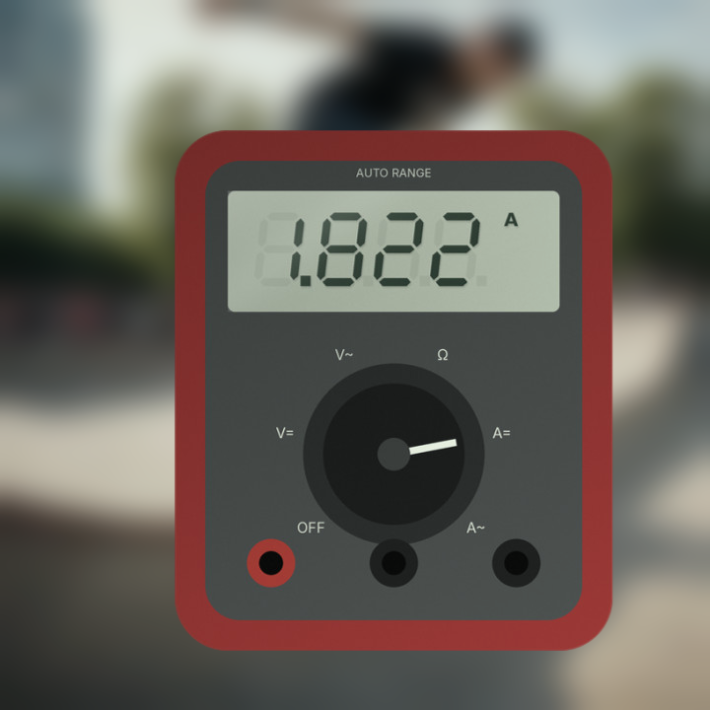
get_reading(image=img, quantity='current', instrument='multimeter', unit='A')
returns 1.822 A
